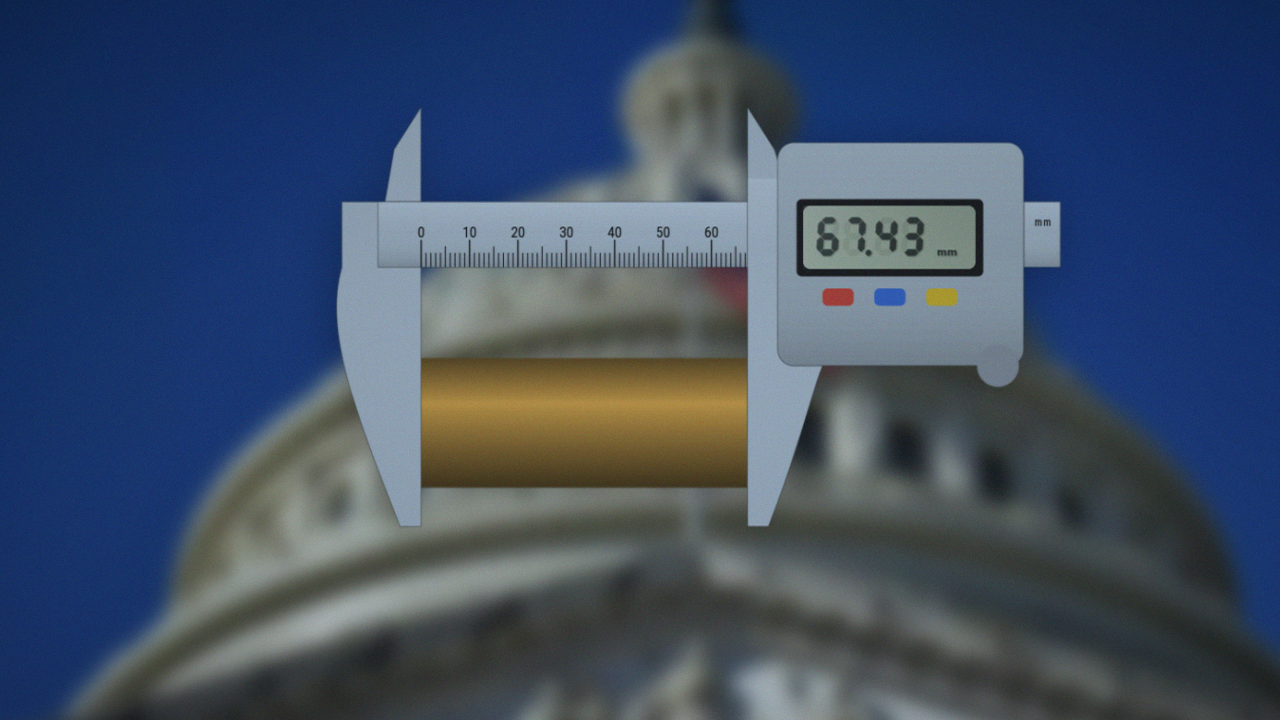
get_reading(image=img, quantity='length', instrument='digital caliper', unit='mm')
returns 67.43 mm
